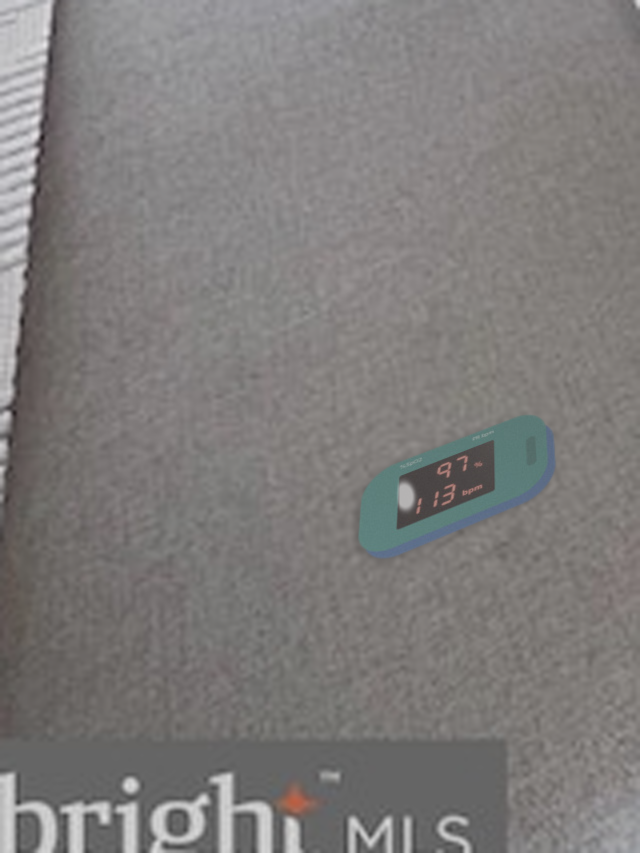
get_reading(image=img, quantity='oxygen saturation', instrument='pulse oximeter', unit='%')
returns 97 %
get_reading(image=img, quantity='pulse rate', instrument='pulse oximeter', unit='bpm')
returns 113 bpm
